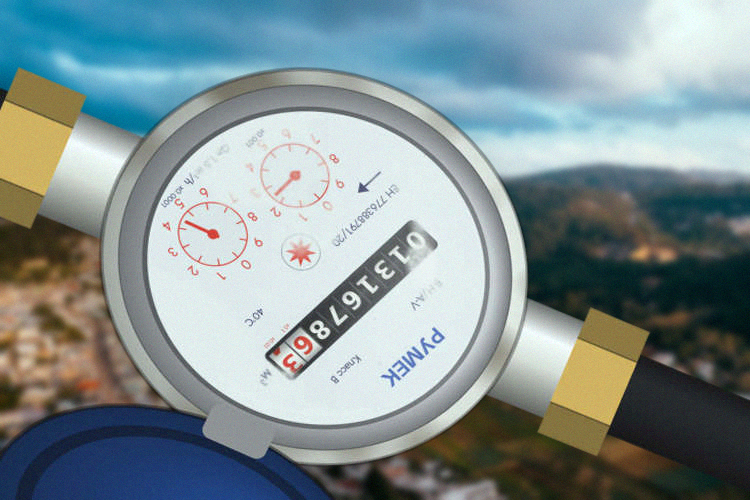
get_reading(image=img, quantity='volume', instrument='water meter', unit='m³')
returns 131678.6324 m³
